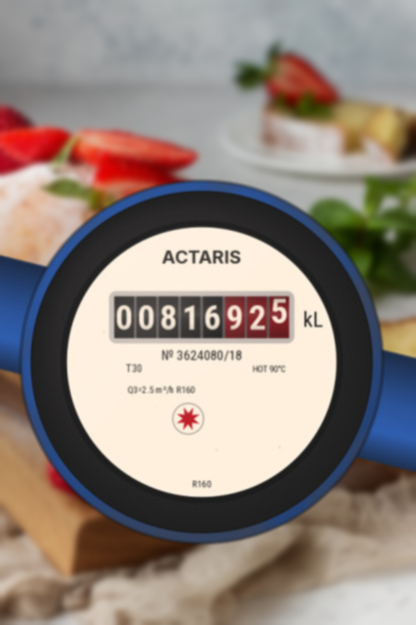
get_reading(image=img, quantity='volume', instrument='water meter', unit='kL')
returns 816.925 kL
